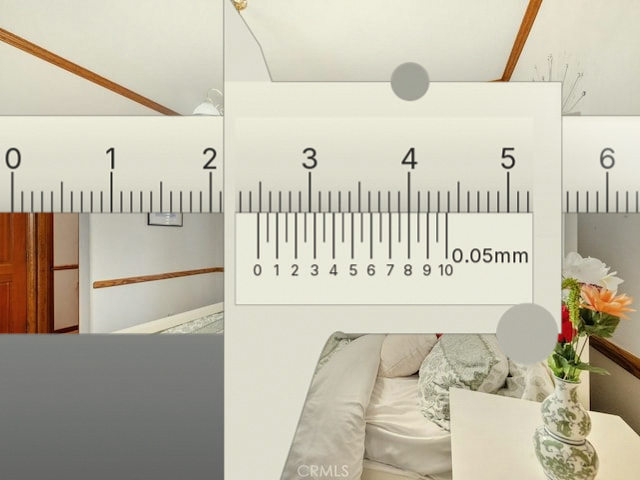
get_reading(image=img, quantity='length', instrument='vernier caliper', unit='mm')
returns 24.8 mm
